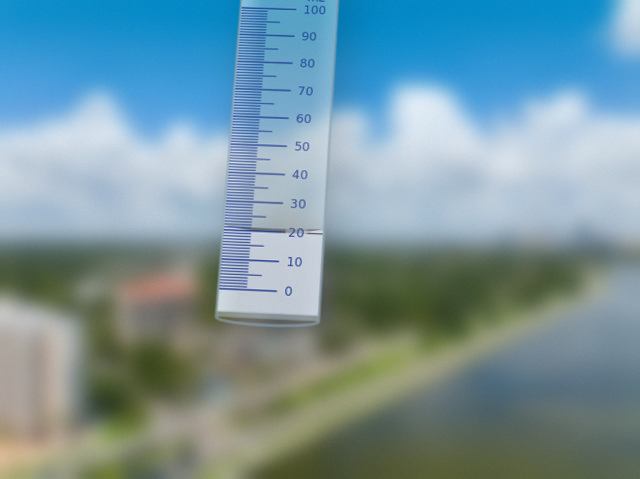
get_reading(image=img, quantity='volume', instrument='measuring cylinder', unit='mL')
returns 20 mL
